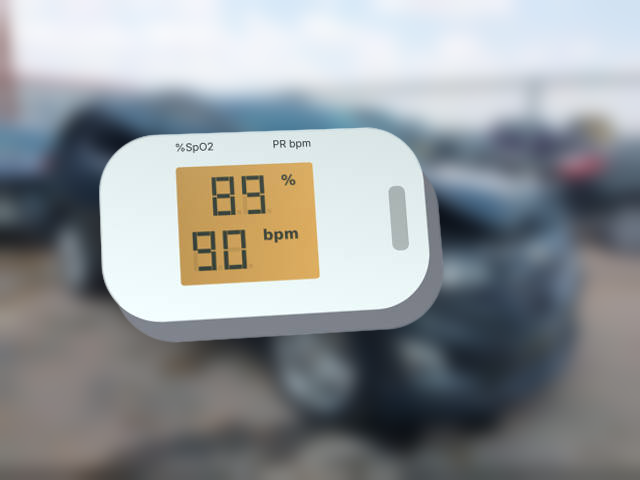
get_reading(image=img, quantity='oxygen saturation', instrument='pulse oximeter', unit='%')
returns 89 %
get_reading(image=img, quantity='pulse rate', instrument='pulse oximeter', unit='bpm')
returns 90 bpm
